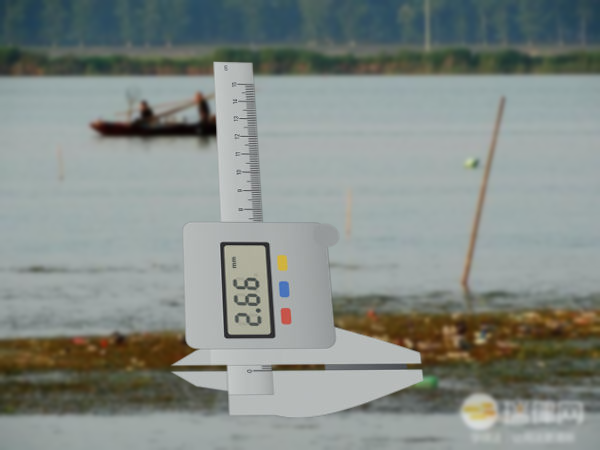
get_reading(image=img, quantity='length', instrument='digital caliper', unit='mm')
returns 2.66 mm
